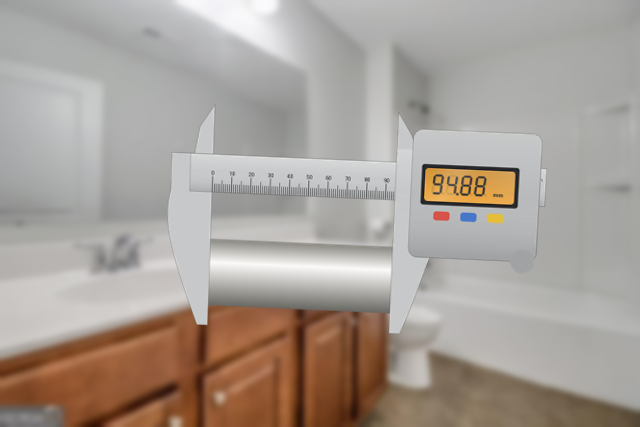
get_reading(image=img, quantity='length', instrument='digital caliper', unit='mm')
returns 94.88 mm
